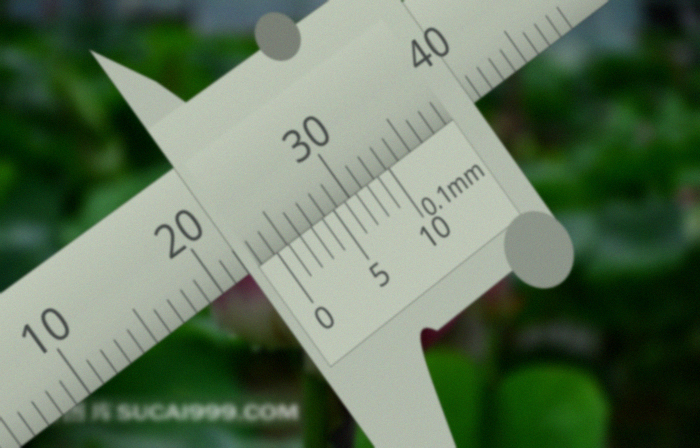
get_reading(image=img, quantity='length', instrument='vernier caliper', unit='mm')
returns 24.2 mm
